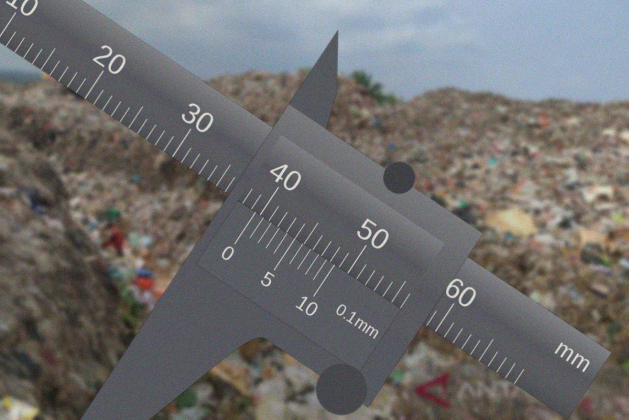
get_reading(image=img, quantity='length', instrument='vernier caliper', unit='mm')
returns 39.5 mm
